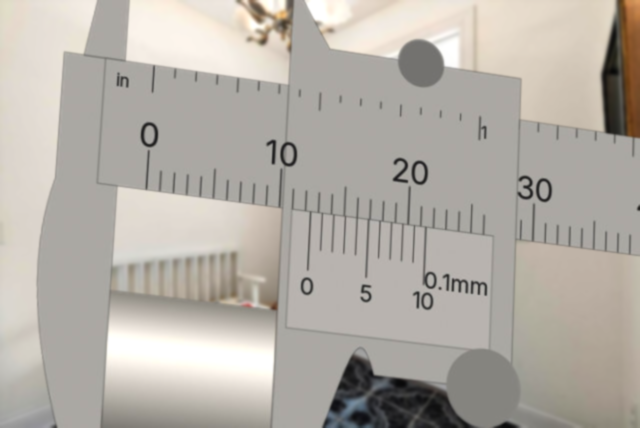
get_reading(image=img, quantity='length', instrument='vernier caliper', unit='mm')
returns 12.4 mm
